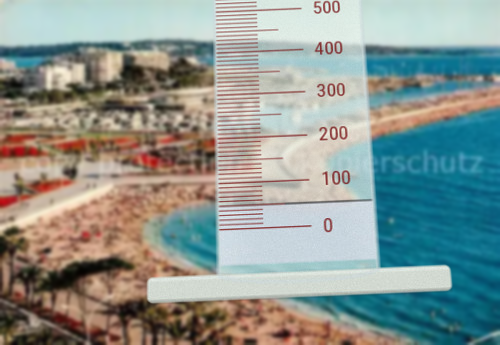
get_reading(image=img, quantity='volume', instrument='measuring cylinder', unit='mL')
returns 50 mL
